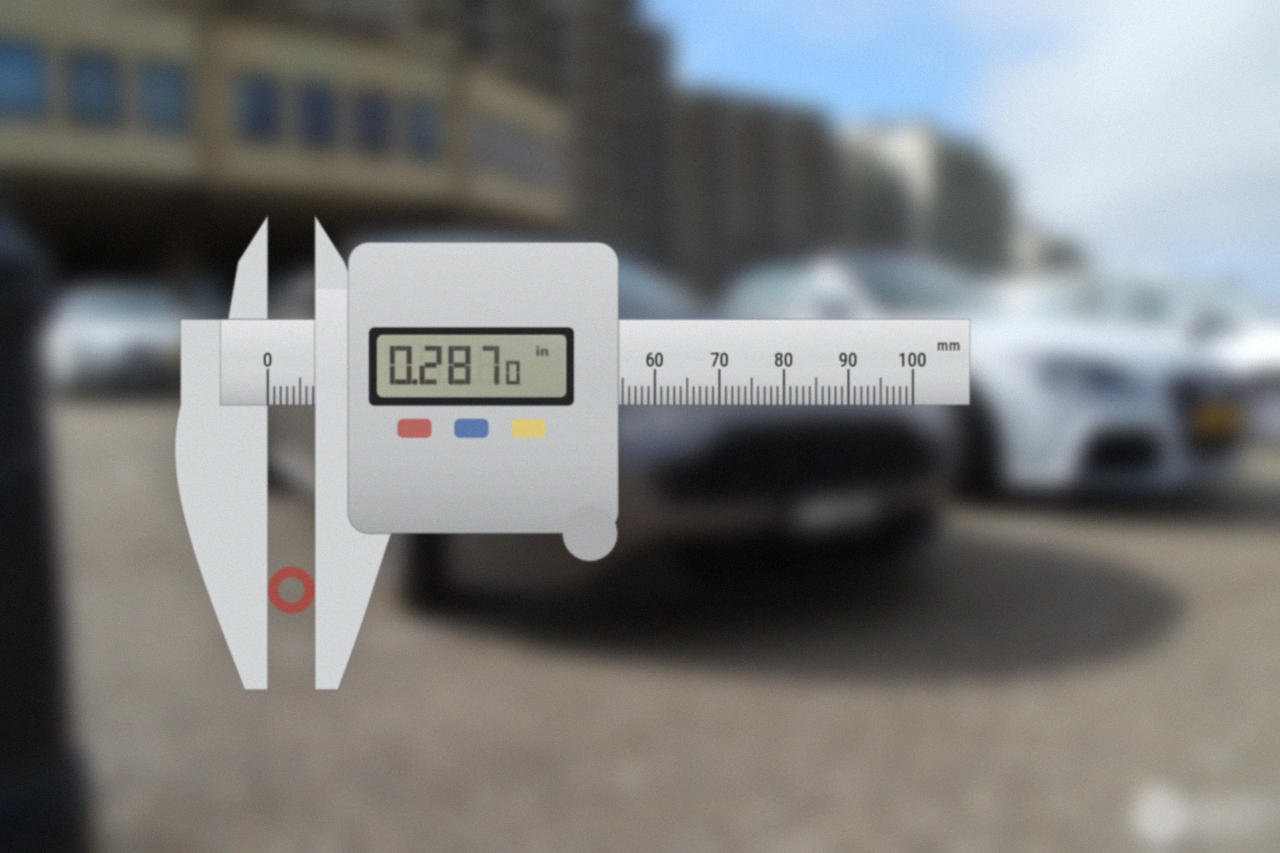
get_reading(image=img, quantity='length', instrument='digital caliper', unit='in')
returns 0.2870 in
